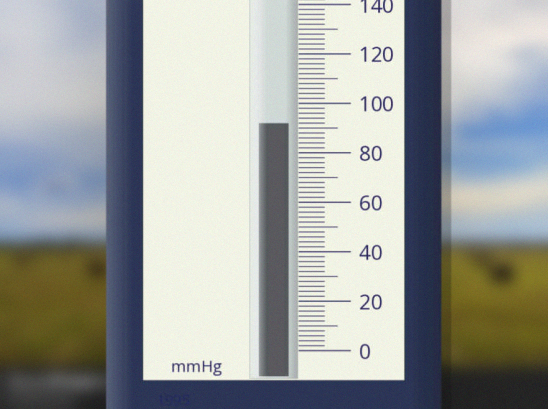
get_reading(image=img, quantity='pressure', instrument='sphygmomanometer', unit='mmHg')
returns 92 mmHg
